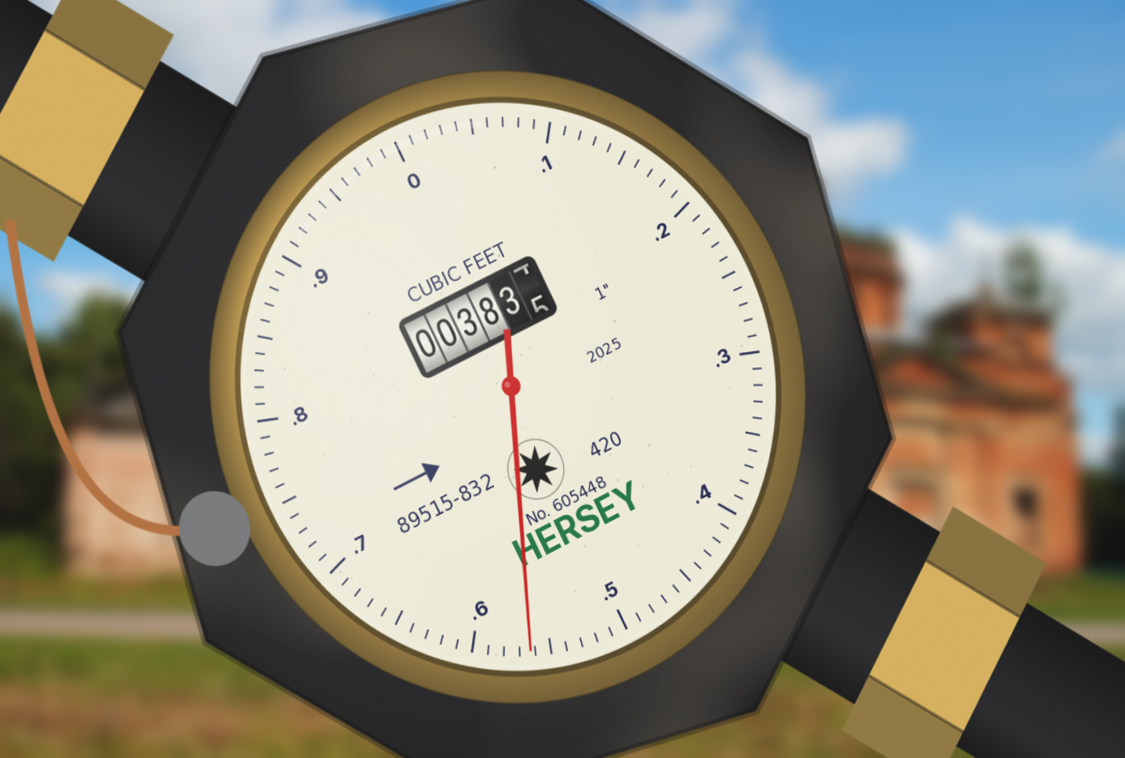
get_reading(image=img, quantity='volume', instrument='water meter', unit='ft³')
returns 3834.56 ft³
